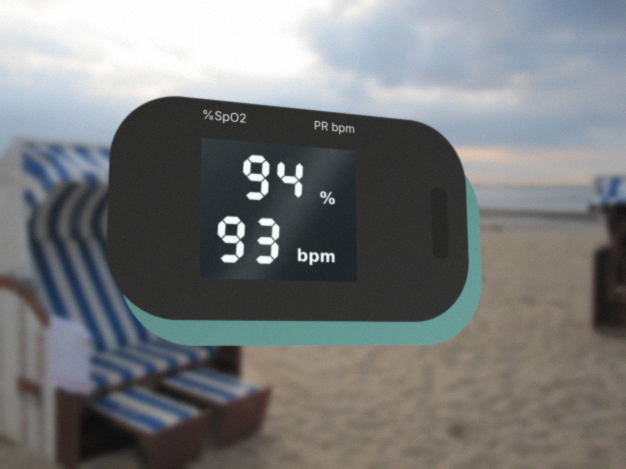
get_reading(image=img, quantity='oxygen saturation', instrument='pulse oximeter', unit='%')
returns 94 %
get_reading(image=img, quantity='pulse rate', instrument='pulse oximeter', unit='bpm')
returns 93 bpm
